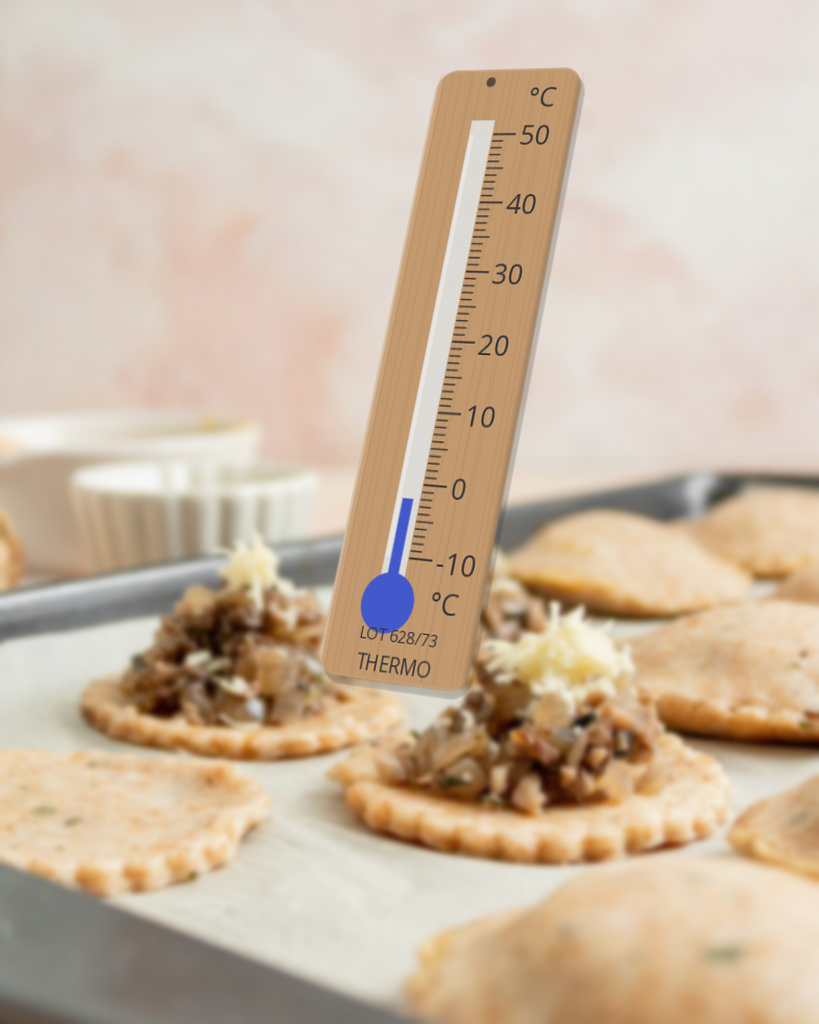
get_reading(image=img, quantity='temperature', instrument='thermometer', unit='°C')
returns -2 °C
